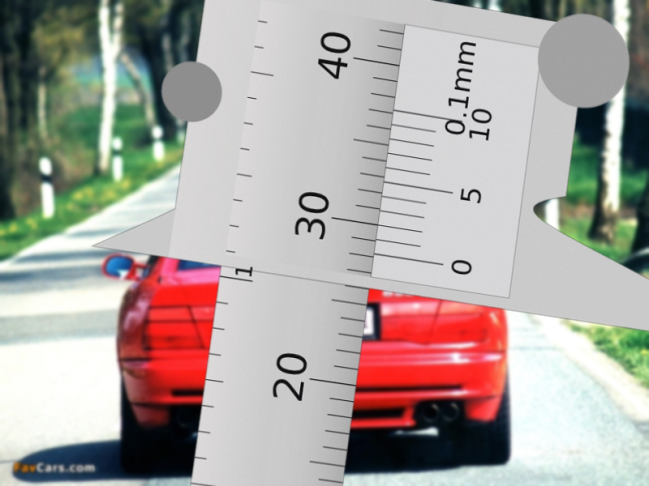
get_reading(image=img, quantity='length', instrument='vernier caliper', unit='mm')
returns 28.2 mm
